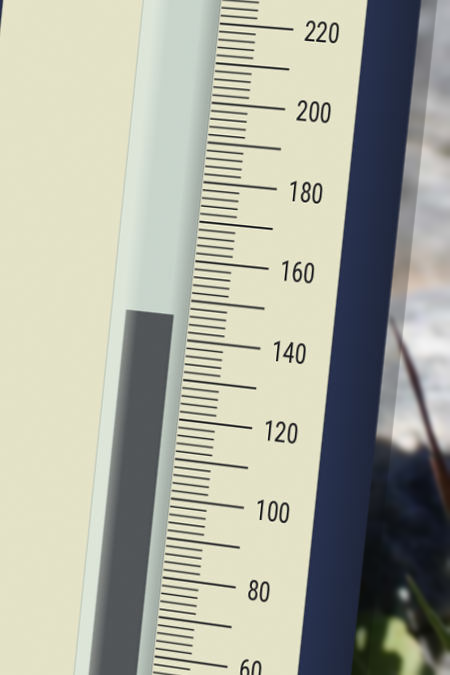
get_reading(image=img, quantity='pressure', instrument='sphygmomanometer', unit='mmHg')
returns 146 mmHg
